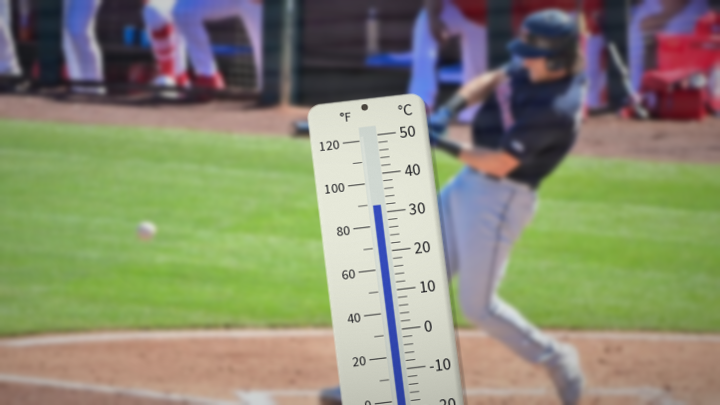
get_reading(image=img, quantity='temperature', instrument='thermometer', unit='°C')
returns 32 °C
